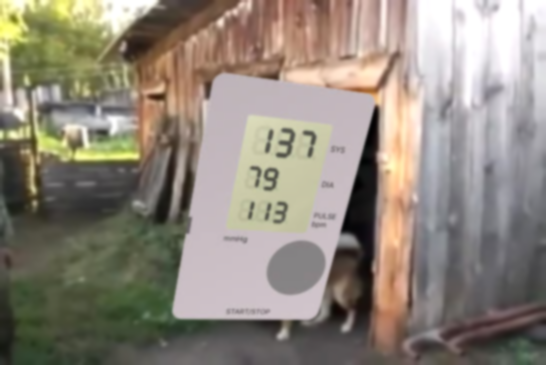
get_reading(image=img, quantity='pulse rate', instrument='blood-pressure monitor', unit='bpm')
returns 113 bpm
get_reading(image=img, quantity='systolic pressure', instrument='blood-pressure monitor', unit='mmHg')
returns 137 mmHg
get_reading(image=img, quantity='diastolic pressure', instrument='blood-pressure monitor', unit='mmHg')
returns 79 mmHg
